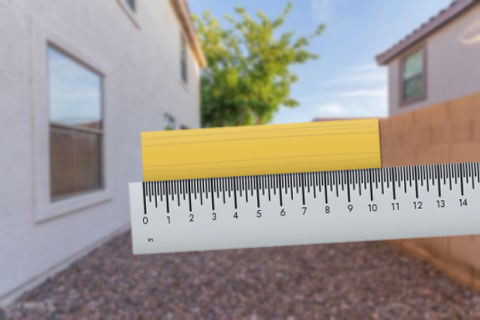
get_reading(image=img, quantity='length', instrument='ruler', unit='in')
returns 10.5 in
